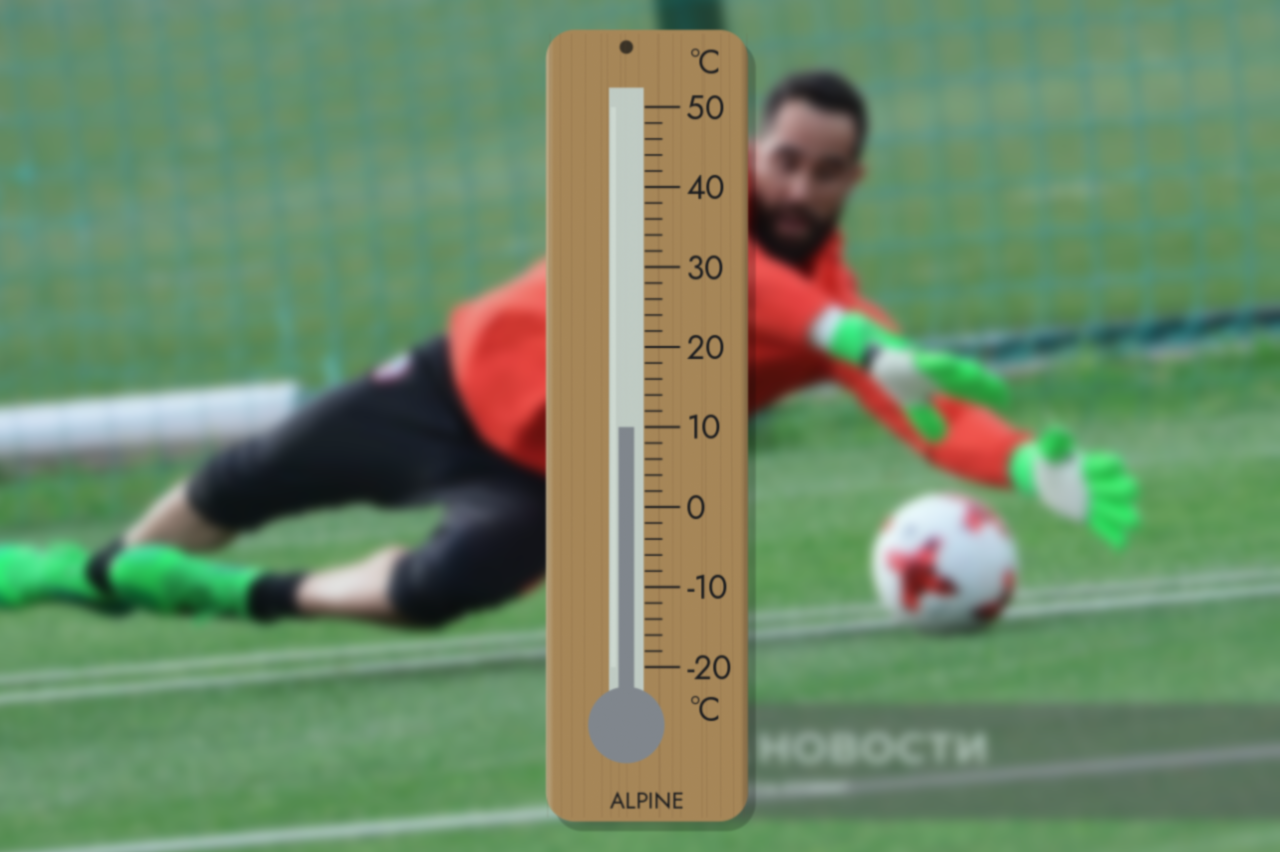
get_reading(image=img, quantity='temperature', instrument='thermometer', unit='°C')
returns 10 °C
